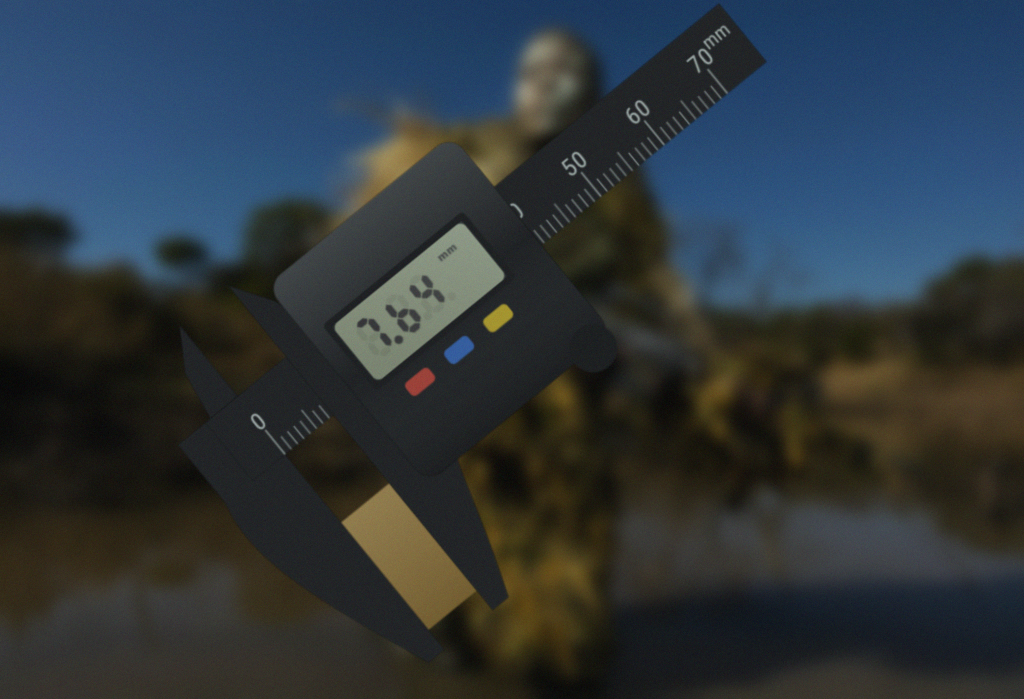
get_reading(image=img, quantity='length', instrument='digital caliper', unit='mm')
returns 7.64 mm
